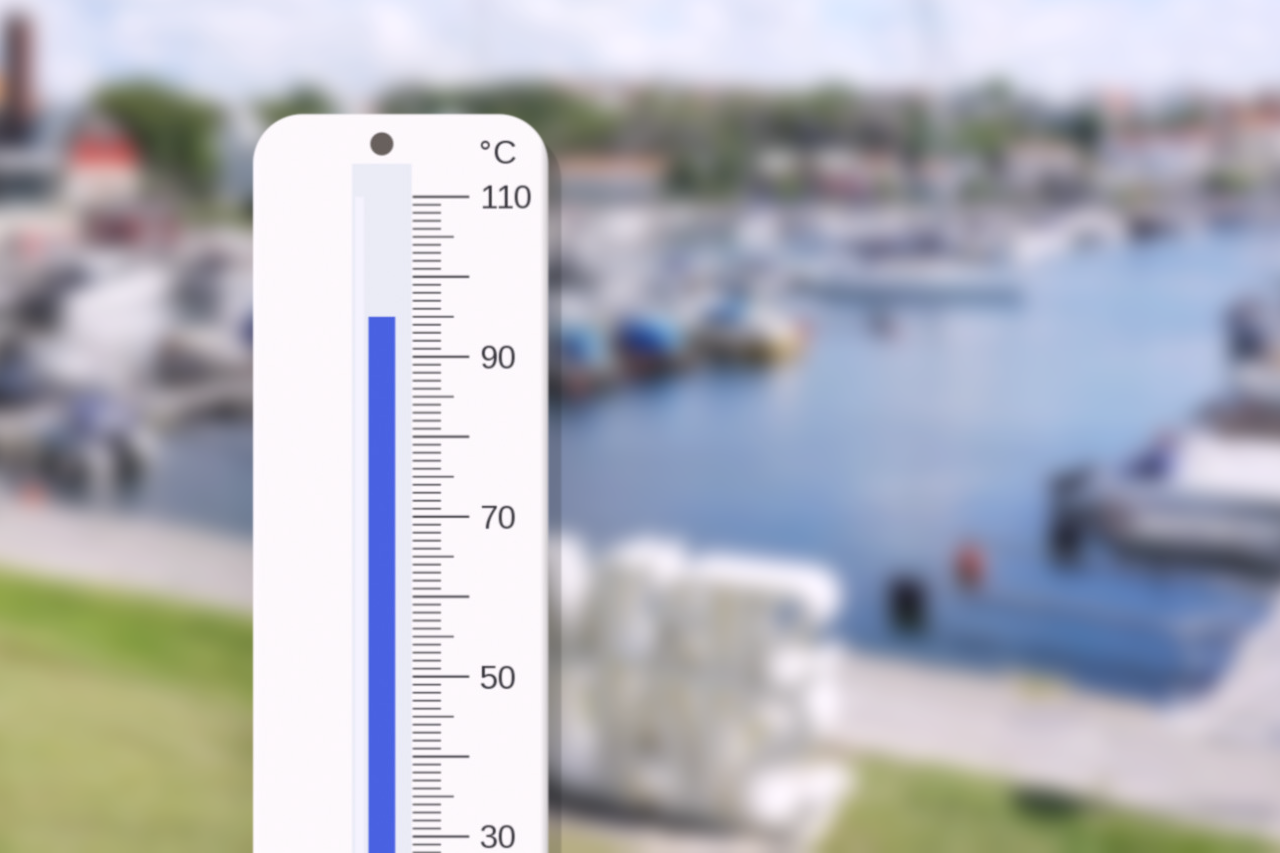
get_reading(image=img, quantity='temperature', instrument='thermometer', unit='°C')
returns 95 °C
